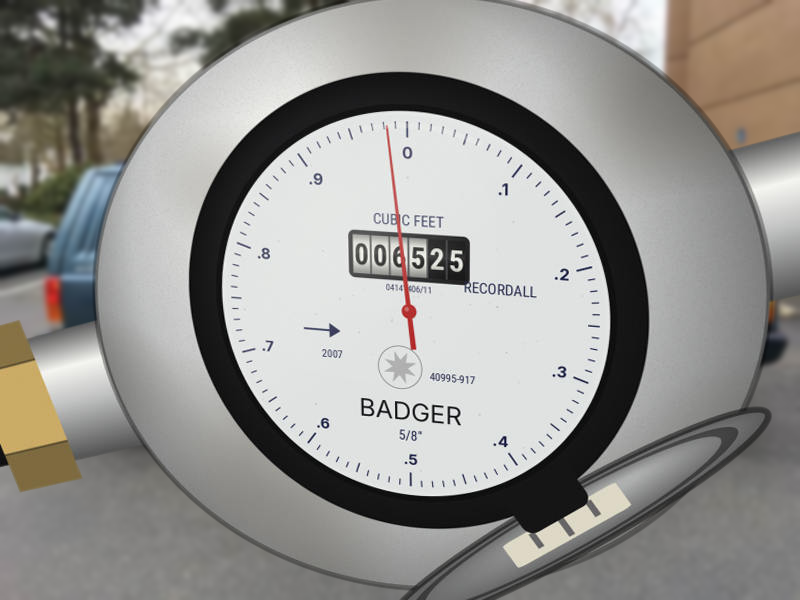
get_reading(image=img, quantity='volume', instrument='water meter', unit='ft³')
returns 6524.98 ft³
